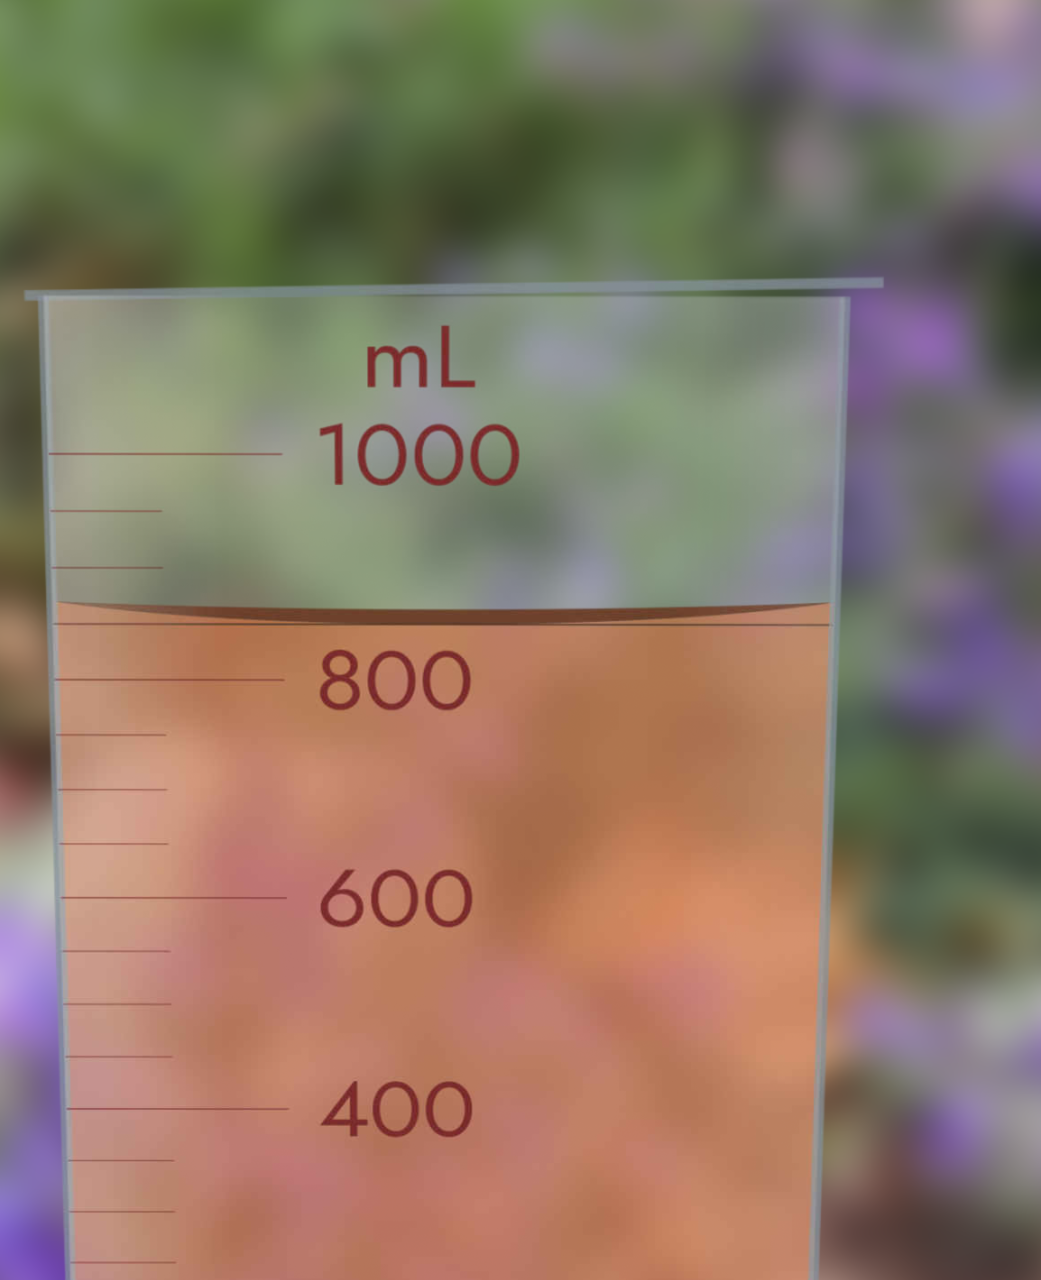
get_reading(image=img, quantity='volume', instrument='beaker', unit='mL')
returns 850 mL
